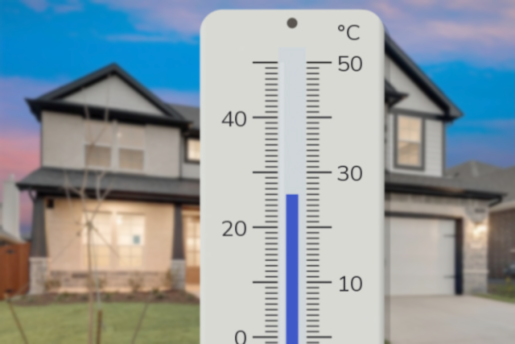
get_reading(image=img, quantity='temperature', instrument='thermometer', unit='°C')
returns 26 °C
